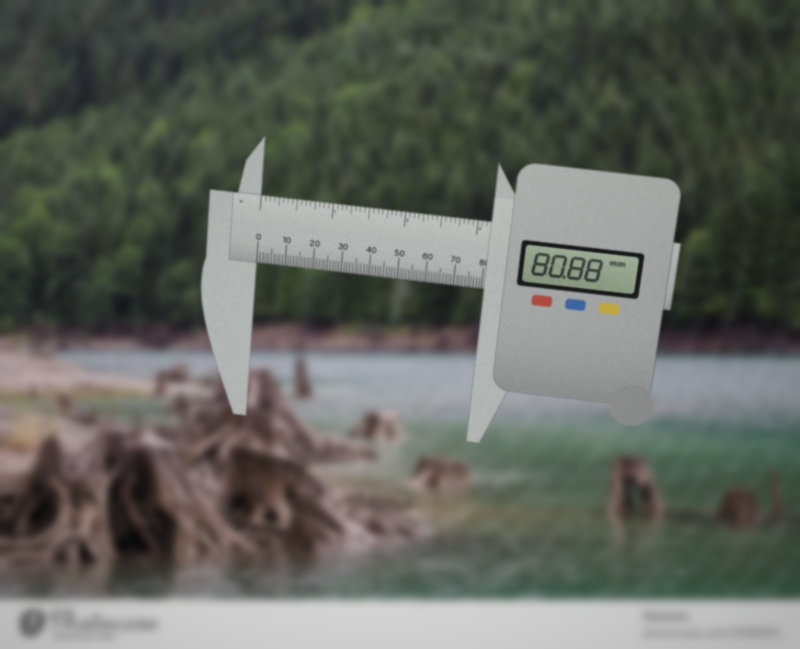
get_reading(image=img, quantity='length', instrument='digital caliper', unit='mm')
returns 80.88 mm
